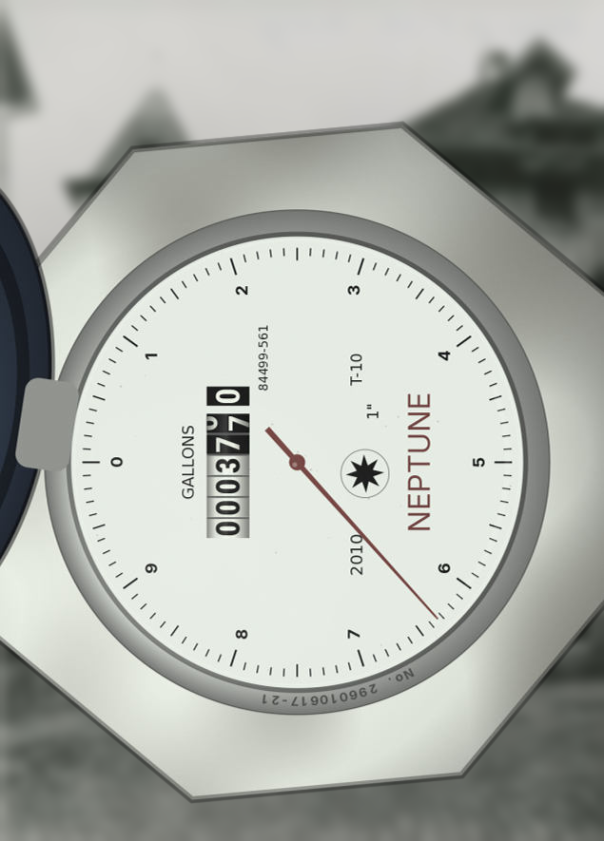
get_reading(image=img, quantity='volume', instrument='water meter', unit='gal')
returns 3766.3 gal
